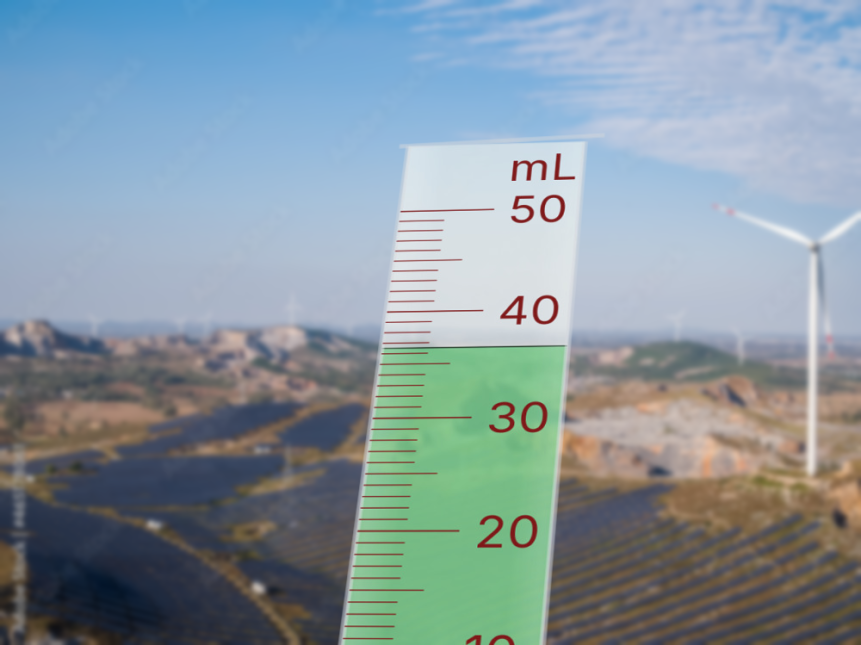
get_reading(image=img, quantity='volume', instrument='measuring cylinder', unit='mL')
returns 36.5 mL
